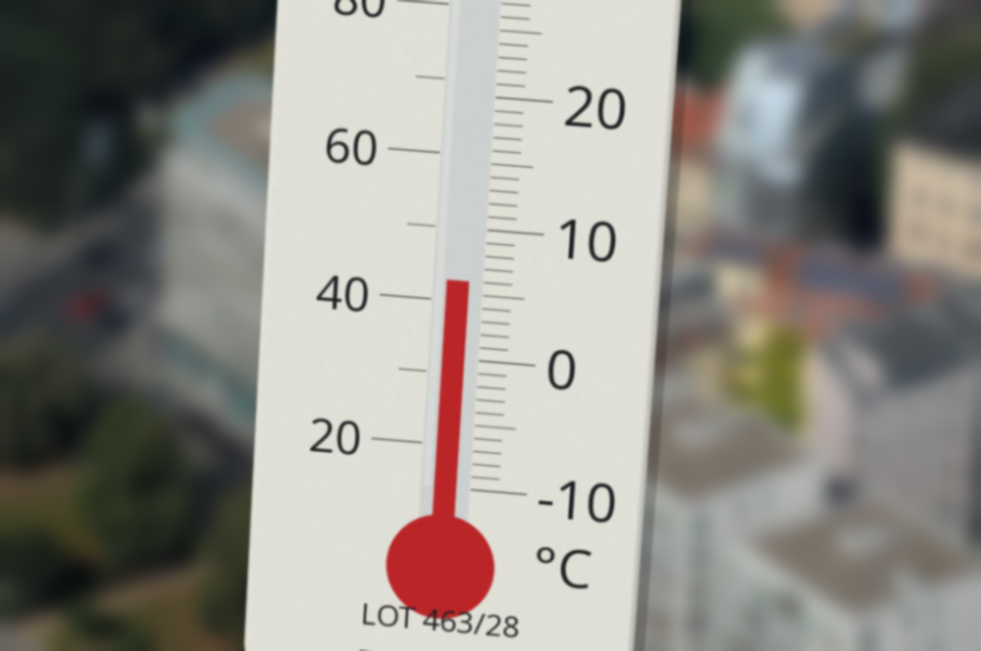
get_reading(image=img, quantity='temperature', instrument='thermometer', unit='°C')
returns 6 °C
